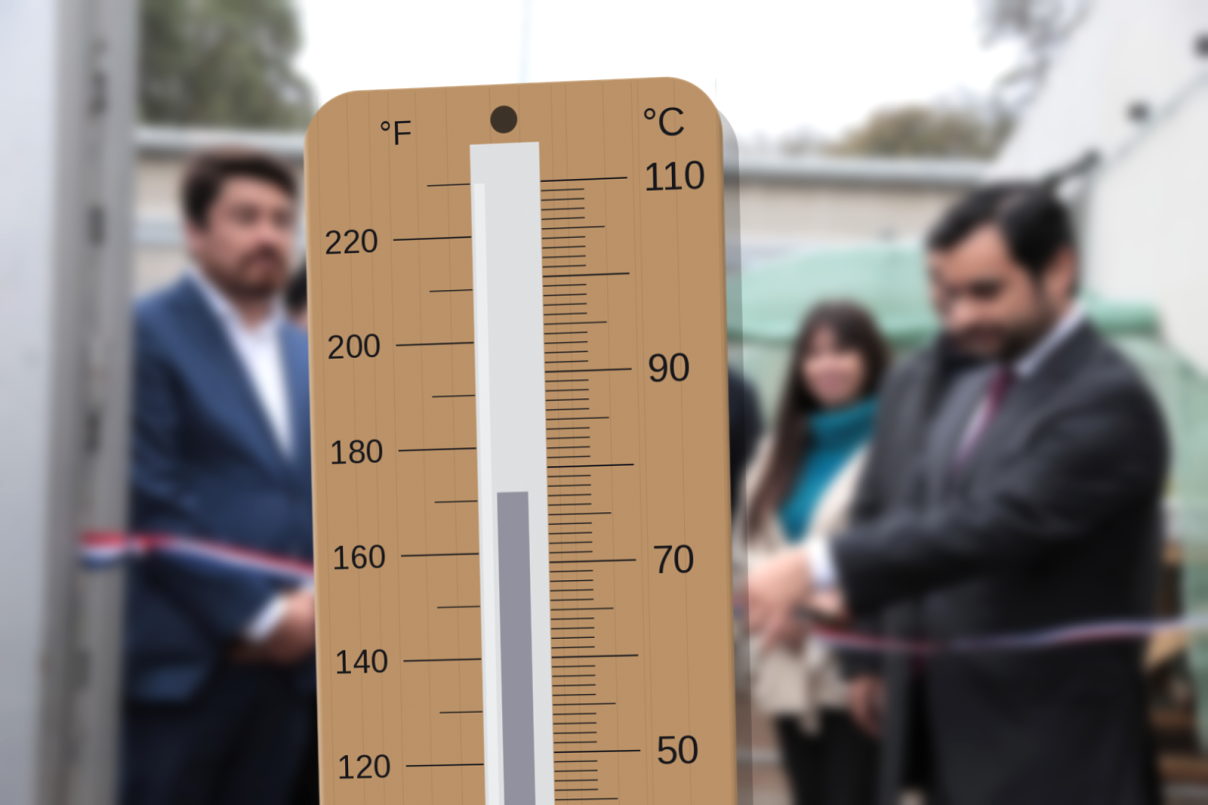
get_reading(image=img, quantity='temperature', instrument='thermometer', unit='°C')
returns 77.5 °C
